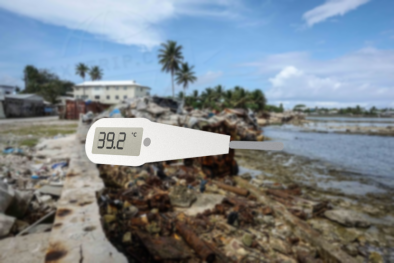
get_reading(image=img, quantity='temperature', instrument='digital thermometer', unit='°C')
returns 39.2 °C
